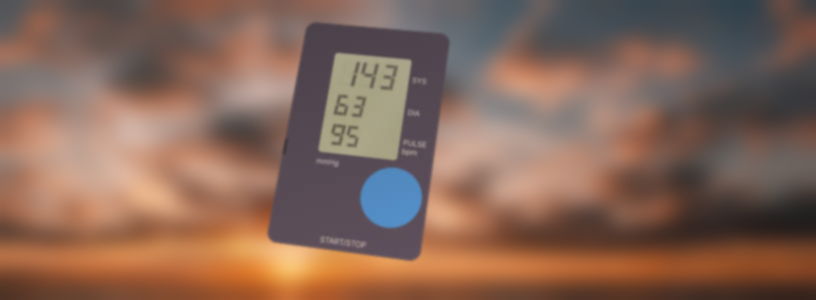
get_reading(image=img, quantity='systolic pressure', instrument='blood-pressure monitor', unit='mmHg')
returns 143 mmHg
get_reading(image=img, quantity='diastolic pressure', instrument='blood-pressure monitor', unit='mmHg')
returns 63 mmHg
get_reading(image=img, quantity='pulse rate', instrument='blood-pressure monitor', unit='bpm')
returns 95 bpm
